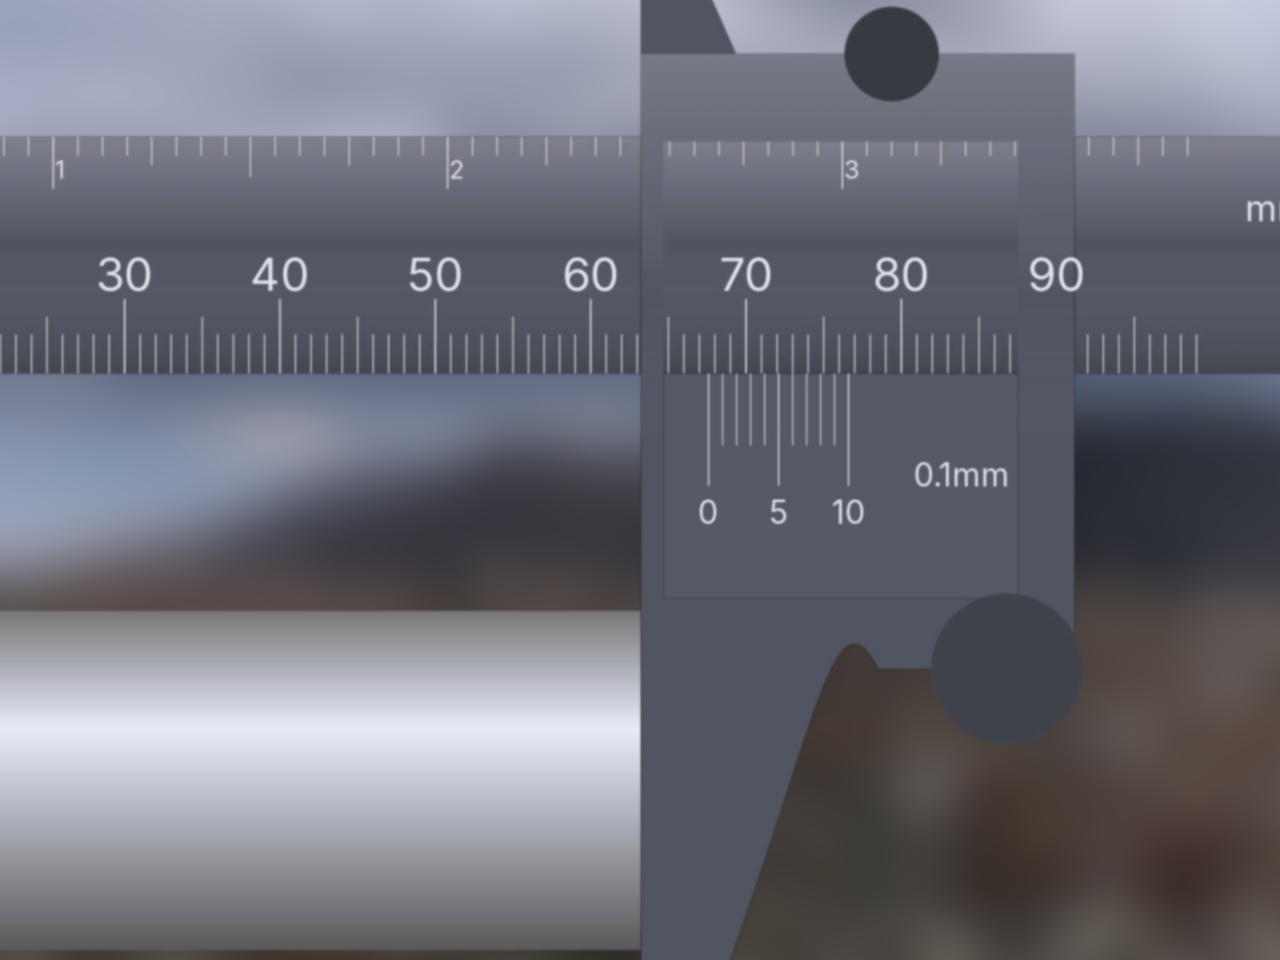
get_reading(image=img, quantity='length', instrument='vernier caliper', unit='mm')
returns 67.6 mm
